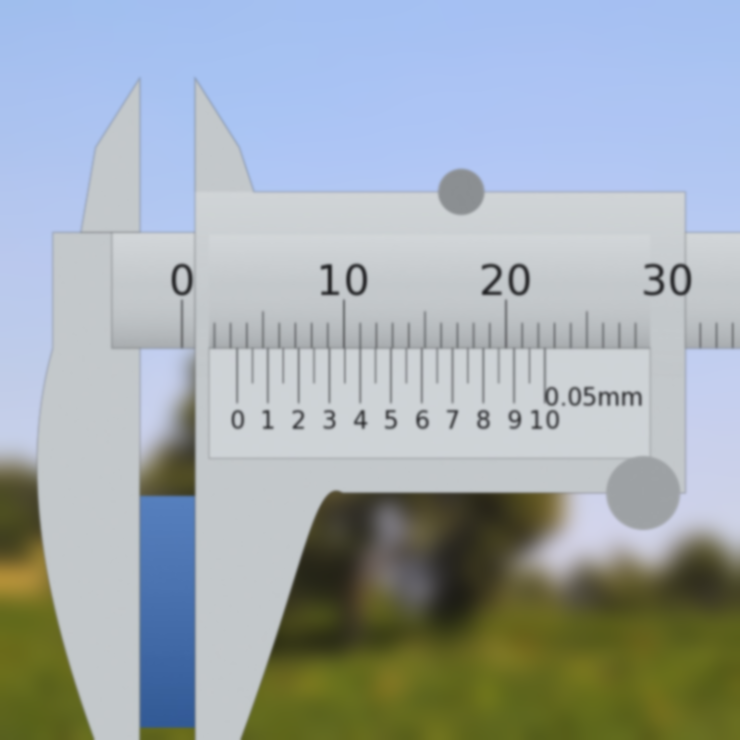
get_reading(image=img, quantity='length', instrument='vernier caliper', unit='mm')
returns 3.4 mm
